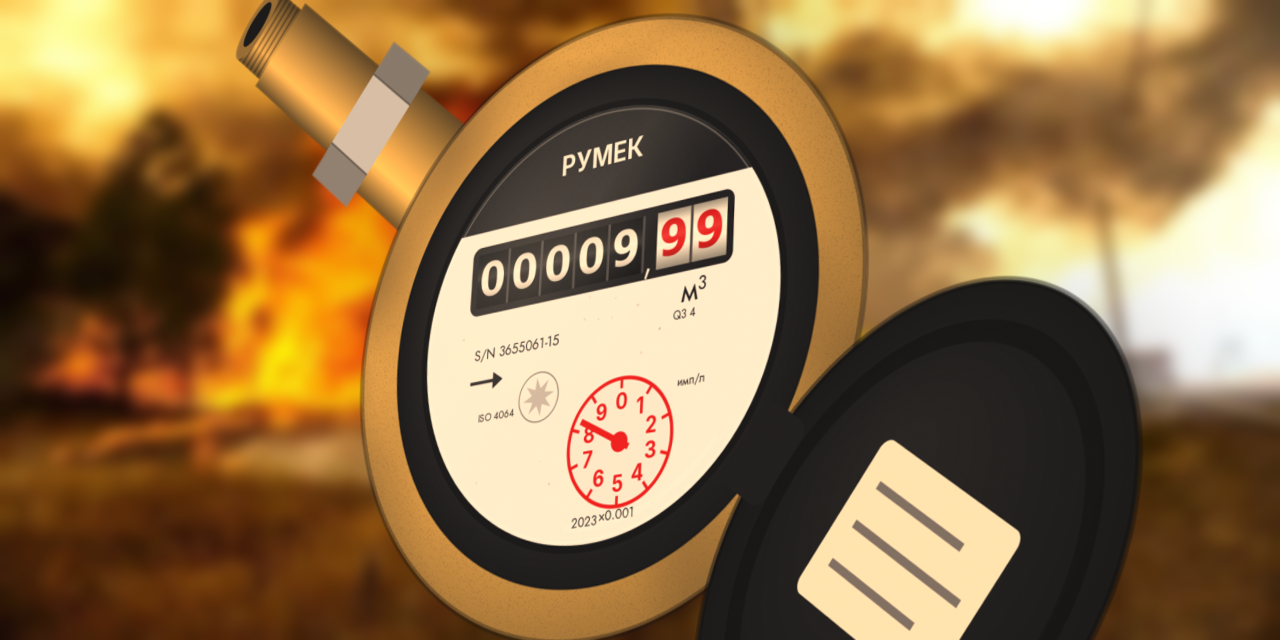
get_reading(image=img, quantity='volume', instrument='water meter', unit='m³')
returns 9.998 m³
